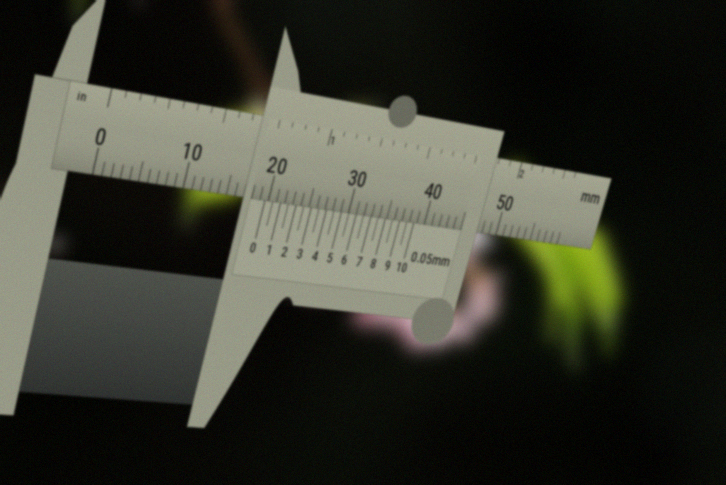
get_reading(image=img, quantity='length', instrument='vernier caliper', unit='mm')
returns 19.6 mm
